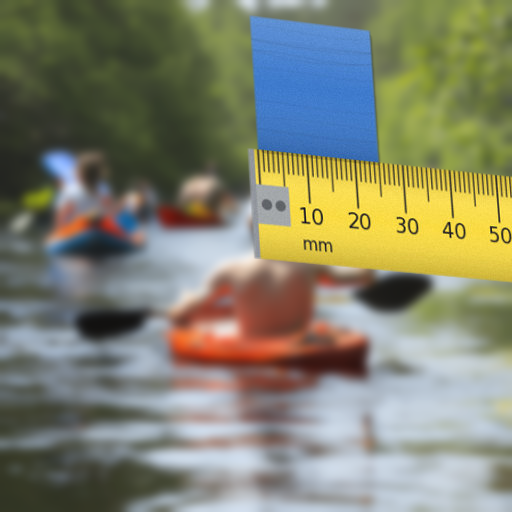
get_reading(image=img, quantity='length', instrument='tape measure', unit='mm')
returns 25 mm
